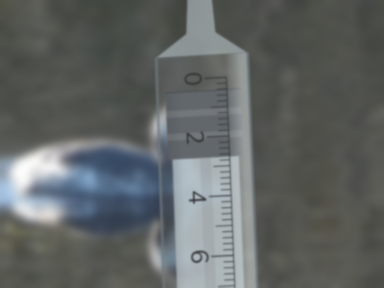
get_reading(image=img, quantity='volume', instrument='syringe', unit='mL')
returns 0.4 mL
